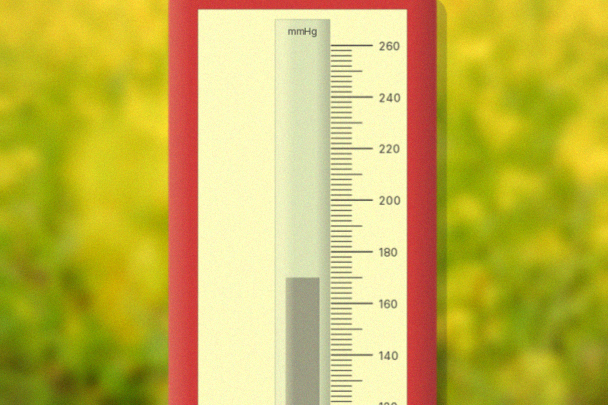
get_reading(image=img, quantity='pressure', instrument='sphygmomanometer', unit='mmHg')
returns 170 mmHg
